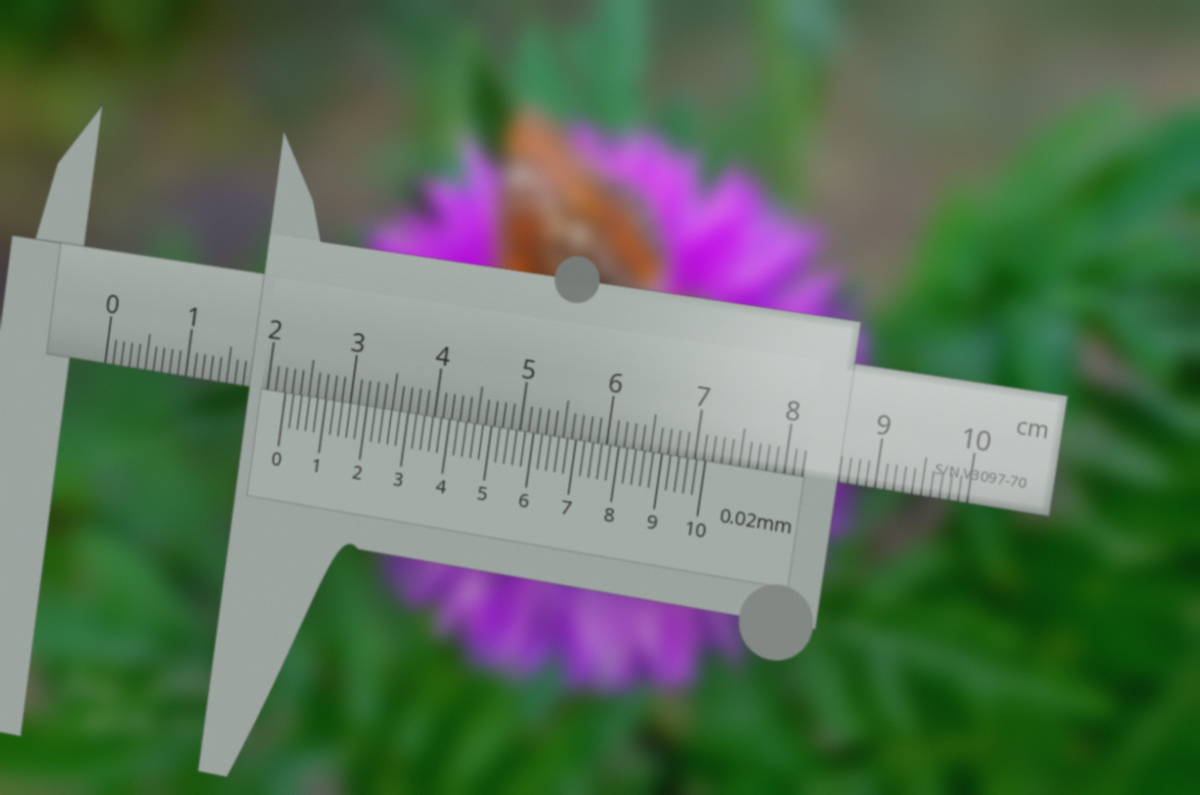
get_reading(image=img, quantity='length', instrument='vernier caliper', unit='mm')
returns 22.2 mm
